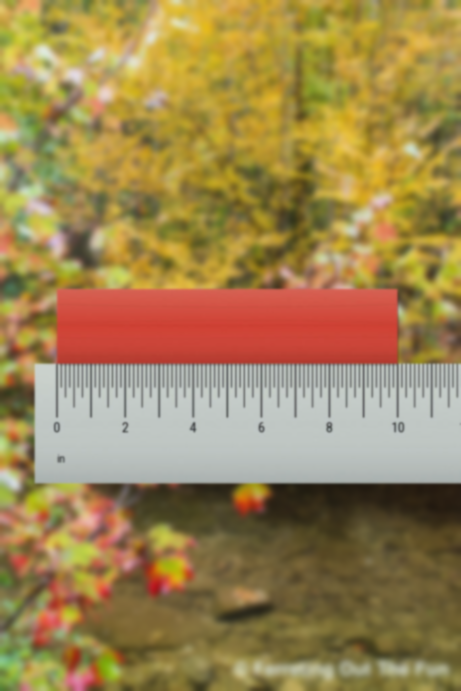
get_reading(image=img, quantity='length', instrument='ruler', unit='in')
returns 10 in
